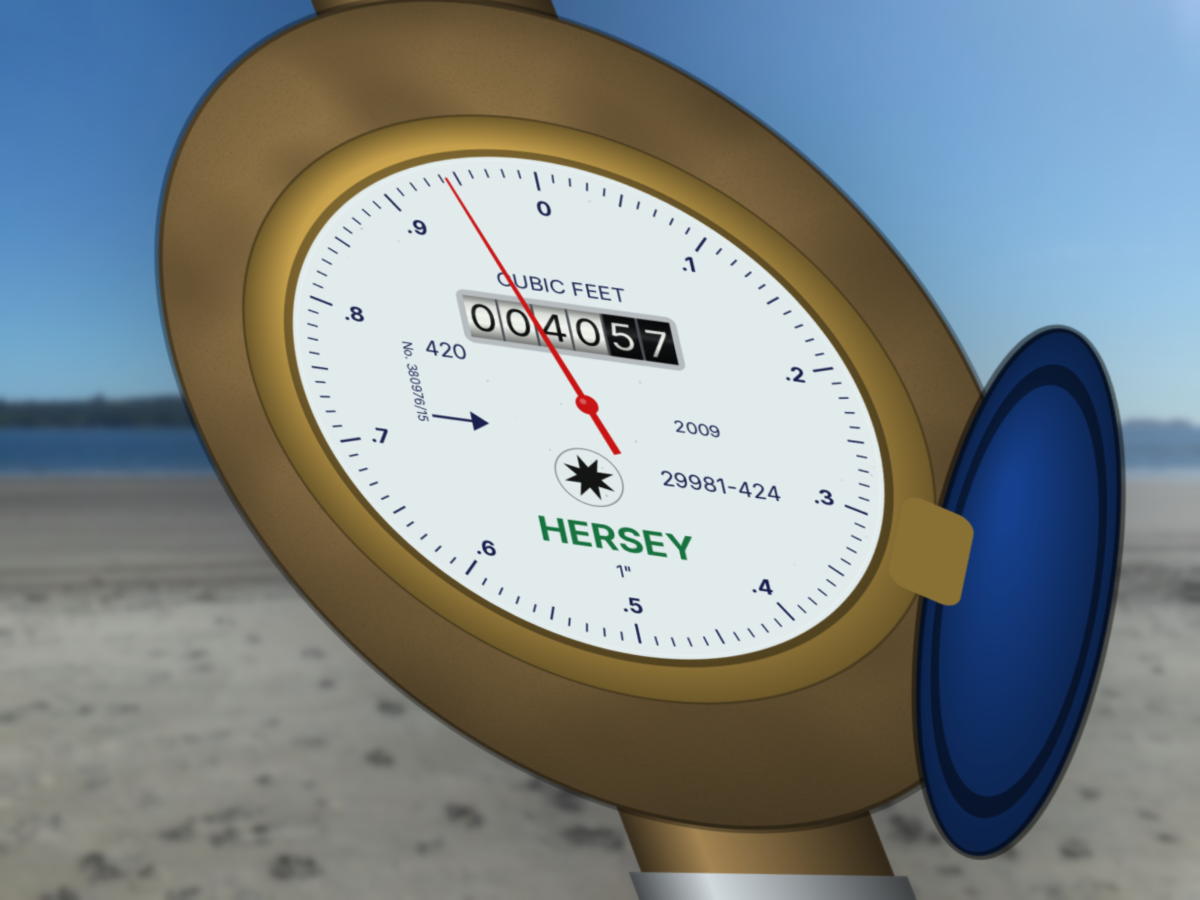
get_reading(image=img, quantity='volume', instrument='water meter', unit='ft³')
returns 4056.94 ft³
